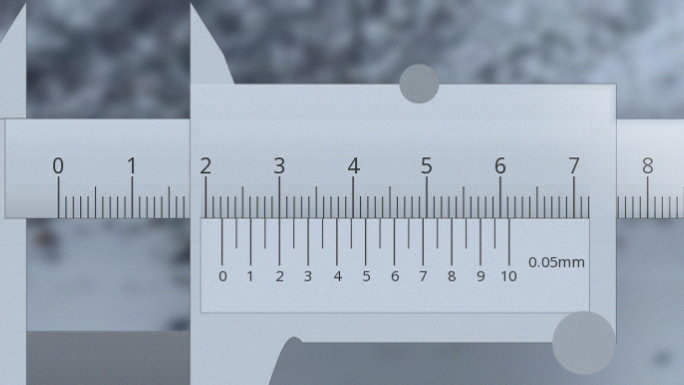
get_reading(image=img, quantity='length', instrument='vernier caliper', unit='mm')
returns 22.2 mm
